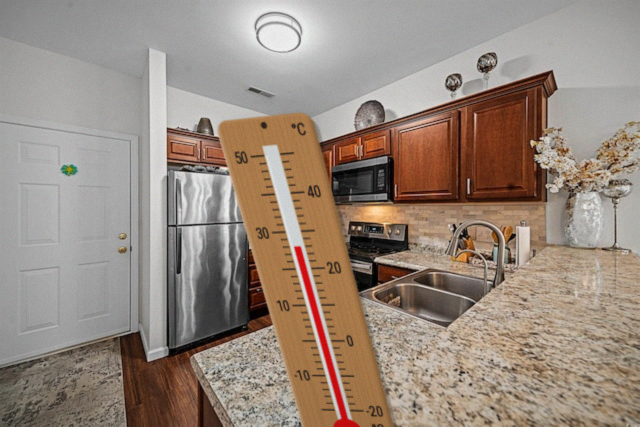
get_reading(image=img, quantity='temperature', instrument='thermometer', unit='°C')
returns 26 °C
